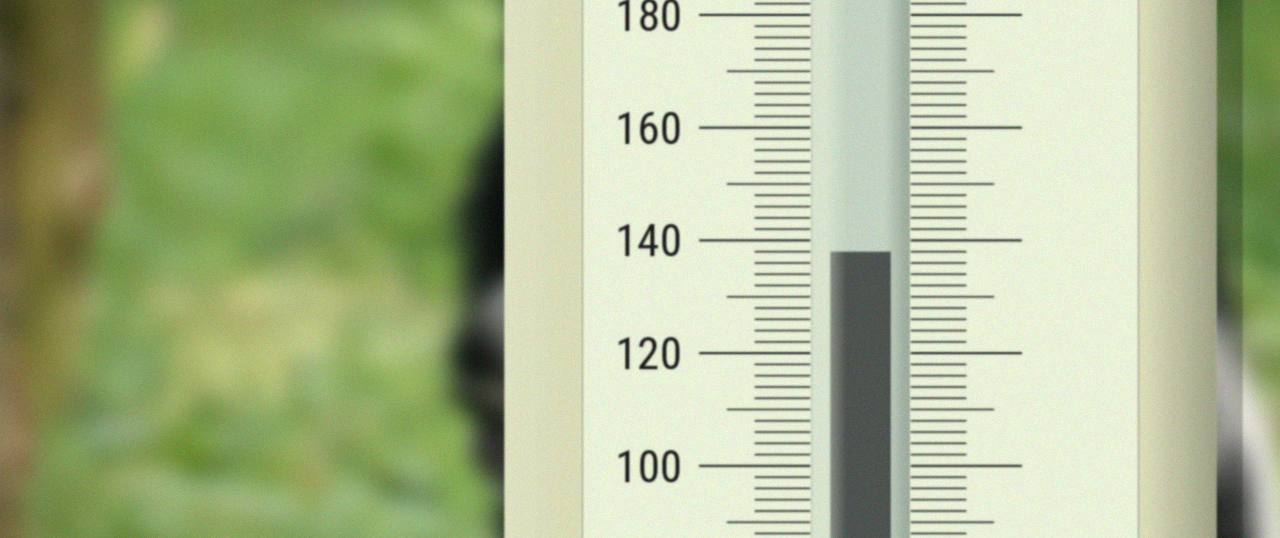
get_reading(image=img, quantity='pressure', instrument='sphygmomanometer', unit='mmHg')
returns 138 mmHg
